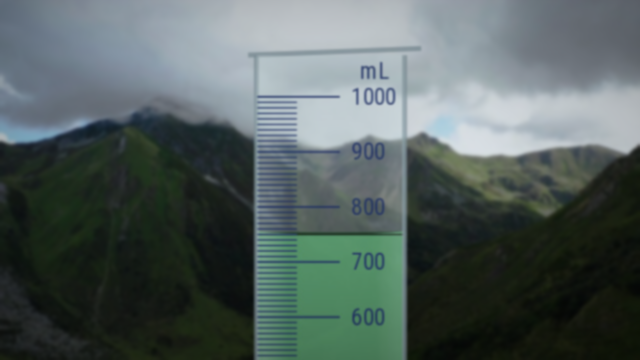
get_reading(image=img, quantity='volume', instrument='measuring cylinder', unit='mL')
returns 750 mL
